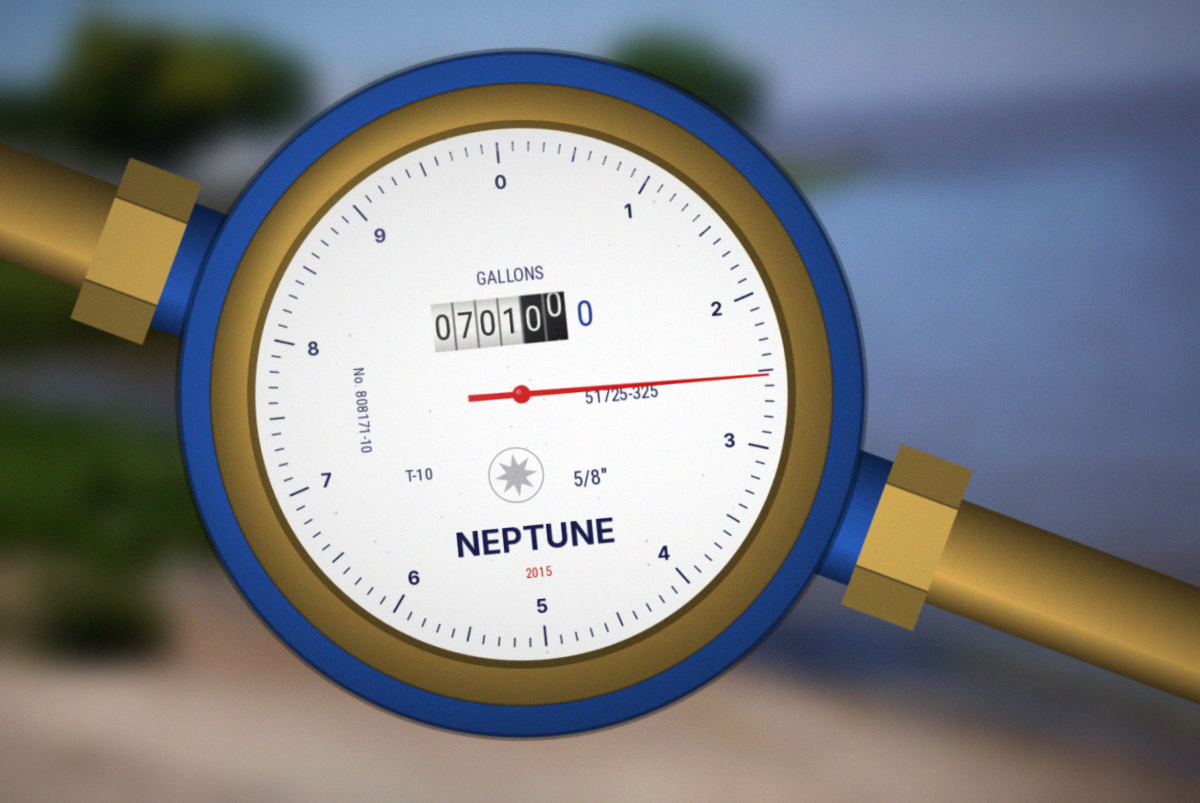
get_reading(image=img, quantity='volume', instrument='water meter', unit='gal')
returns 701002.5 gal
